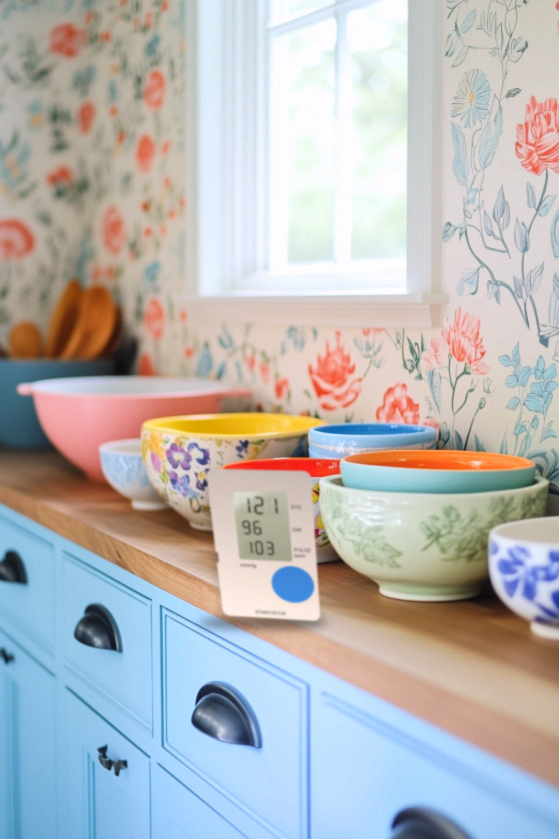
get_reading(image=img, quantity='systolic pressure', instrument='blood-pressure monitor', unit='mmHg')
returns 121 mmHg
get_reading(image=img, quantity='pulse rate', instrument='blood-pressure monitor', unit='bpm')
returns 103 bpm
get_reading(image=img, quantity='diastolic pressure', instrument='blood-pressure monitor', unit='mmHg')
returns 96 mmHg
